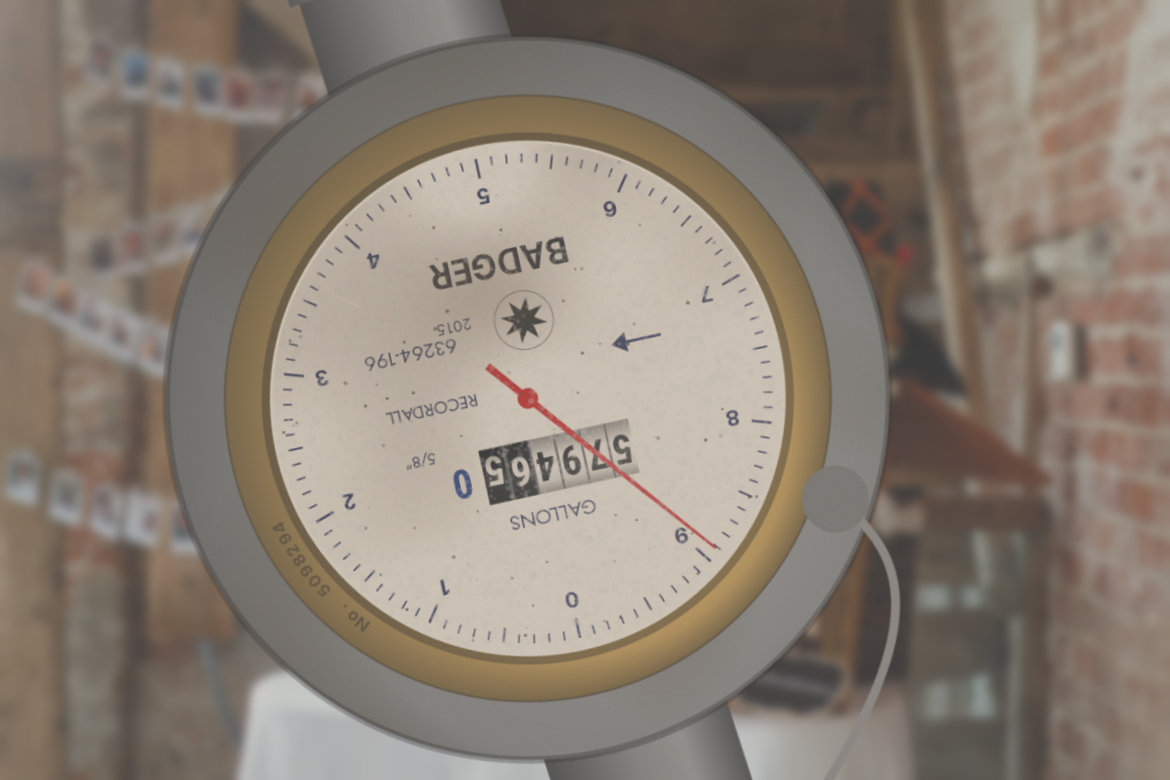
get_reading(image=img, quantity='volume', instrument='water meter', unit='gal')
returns 5794648.9 gal
